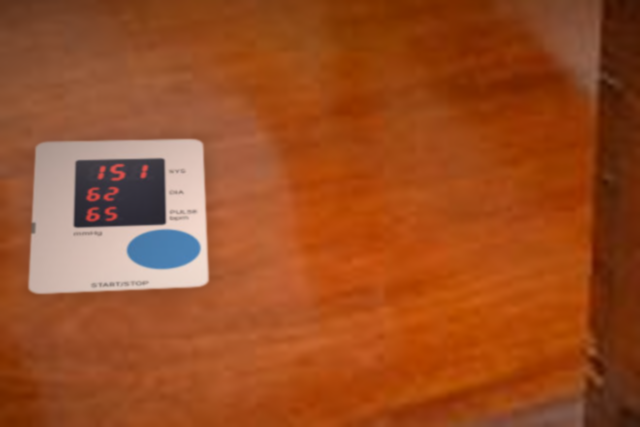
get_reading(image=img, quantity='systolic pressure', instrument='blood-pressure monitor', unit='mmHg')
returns 151 mmHg
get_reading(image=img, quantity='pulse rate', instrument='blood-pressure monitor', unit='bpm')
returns 65 bpm
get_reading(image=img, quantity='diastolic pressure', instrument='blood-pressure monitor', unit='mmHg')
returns 62 mmHg
